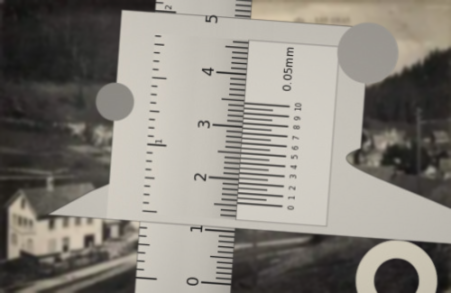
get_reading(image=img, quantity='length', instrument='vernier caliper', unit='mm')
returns 15.5 mm
